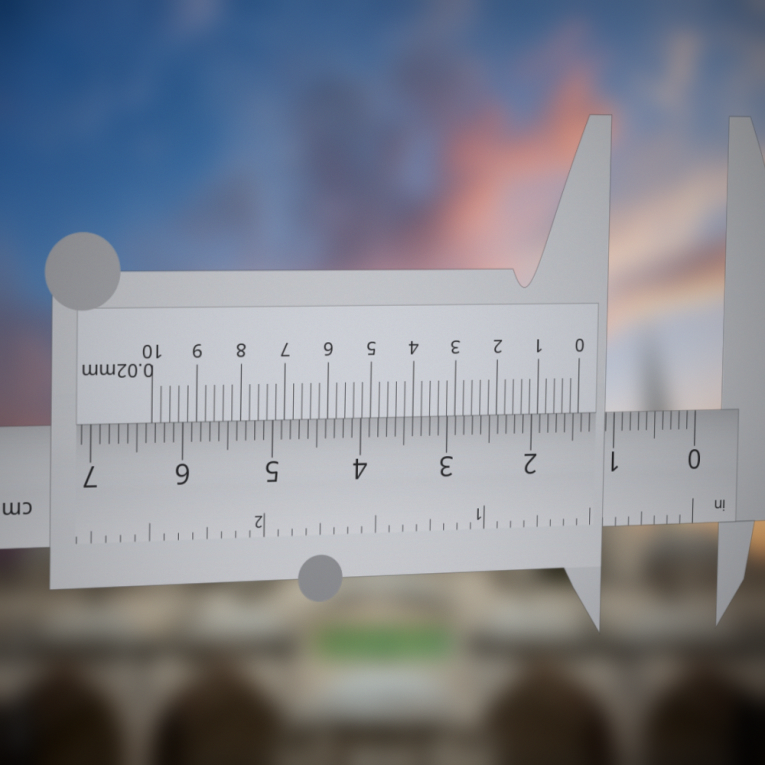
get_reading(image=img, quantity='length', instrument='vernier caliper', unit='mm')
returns 14.4 mm
